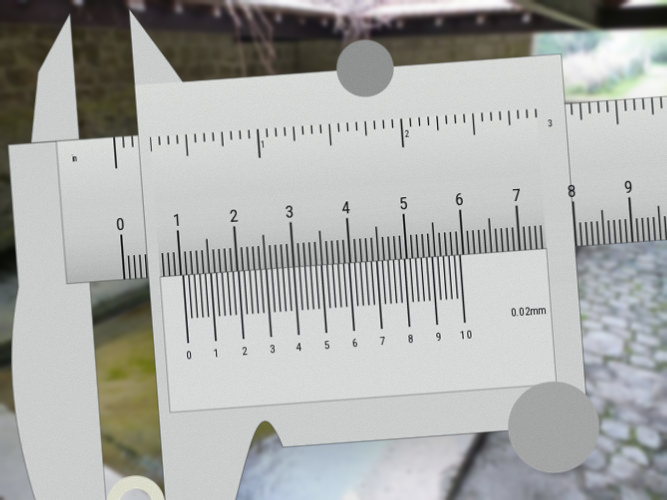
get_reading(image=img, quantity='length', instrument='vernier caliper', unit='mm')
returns 10.4 mm
